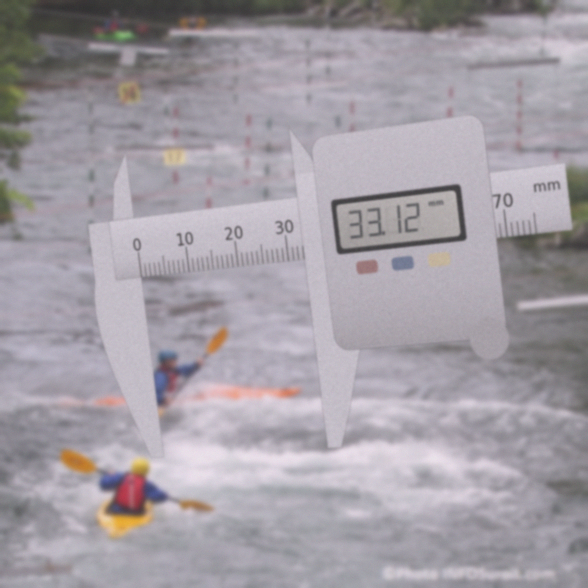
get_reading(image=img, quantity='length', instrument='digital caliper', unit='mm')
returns 33.12 mm
